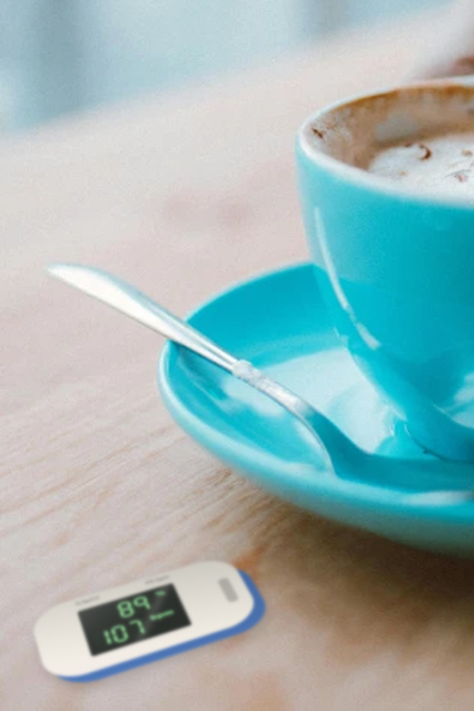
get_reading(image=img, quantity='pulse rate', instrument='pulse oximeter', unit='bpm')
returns 107 bpm
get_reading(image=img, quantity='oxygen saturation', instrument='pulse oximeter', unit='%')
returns 89 %
